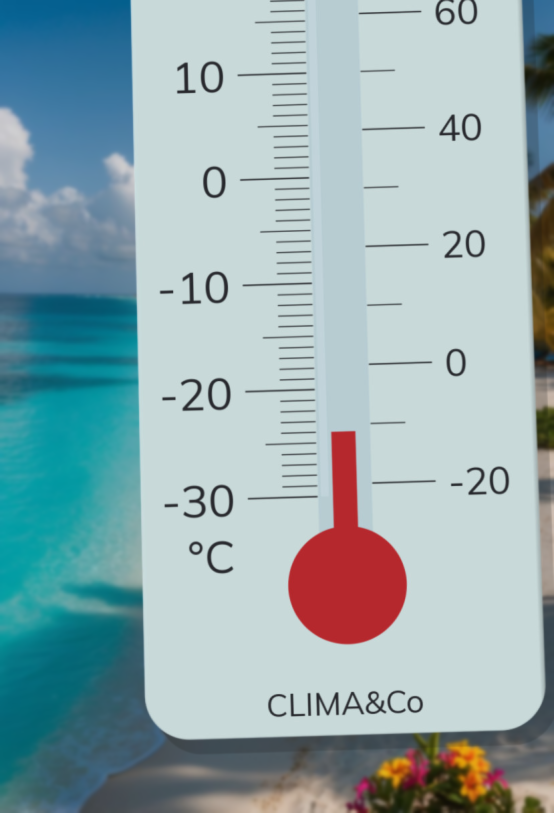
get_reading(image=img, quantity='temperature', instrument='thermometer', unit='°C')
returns -24 °C
